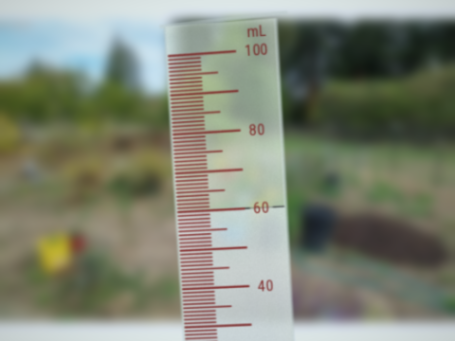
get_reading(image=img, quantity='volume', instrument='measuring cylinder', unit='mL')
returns 60 mL
